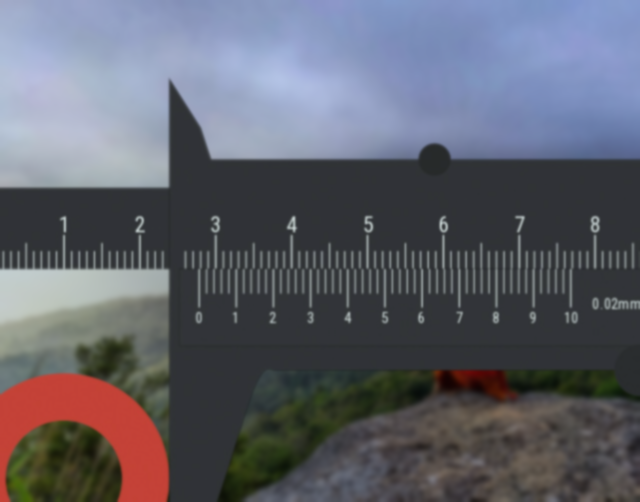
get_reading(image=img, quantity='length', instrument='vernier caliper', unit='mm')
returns 27.8 mm
